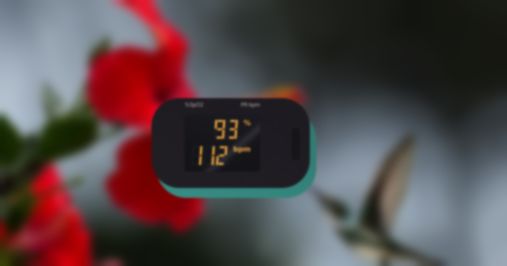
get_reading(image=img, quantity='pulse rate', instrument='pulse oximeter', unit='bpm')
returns 112 bpm
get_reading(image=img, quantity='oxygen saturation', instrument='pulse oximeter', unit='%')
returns 93 %
